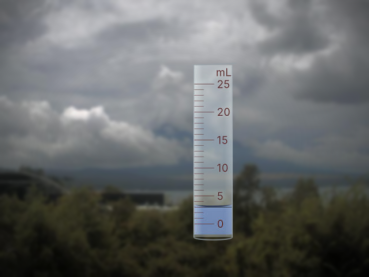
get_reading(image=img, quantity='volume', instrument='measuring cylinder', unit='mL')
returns 3 mL
